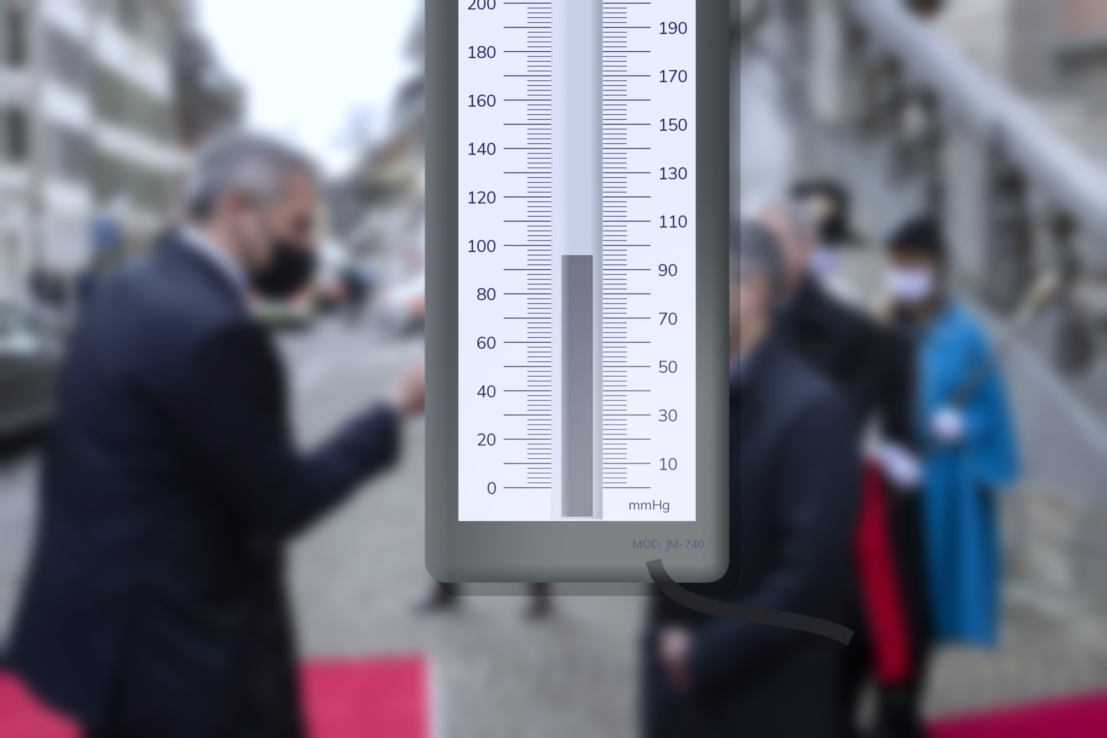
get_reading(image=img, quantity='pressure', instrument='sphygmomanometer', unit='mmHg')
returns 96 mmHg
